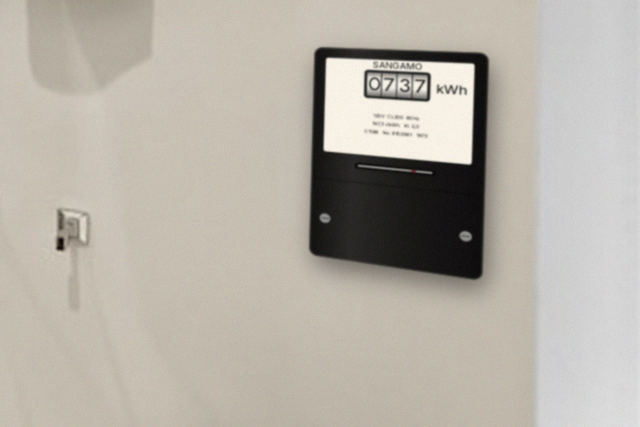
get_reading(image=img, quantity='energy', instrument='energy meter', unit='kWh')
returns 737 kWh
